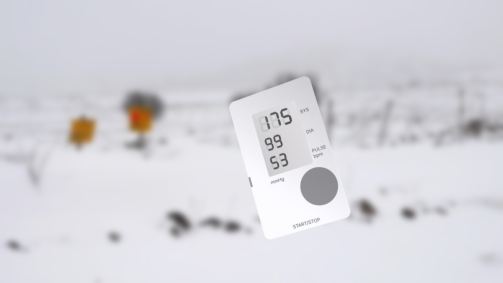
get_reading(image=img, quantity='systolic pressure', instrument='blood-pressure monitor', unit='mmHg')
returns 175 mmHg
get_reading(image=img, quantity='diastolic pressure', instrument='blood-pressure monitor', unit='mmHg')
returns 99 mmHg
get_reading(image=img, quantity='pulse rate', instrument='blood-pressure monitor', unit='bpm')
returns 53 bpm
